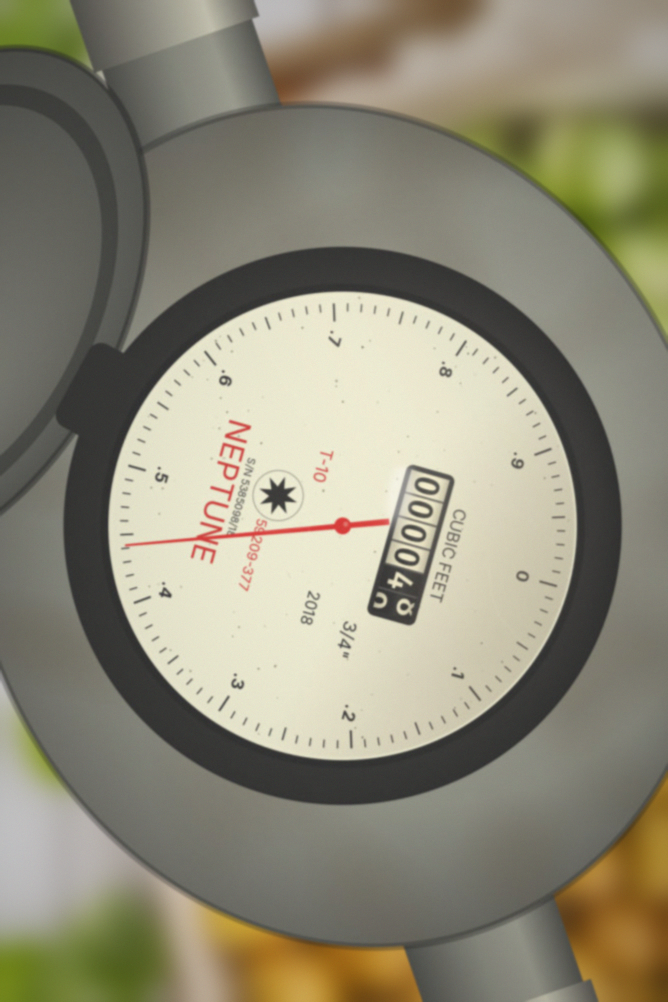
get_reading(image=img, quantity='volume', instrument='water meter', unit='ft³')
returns 48.44 ft³
